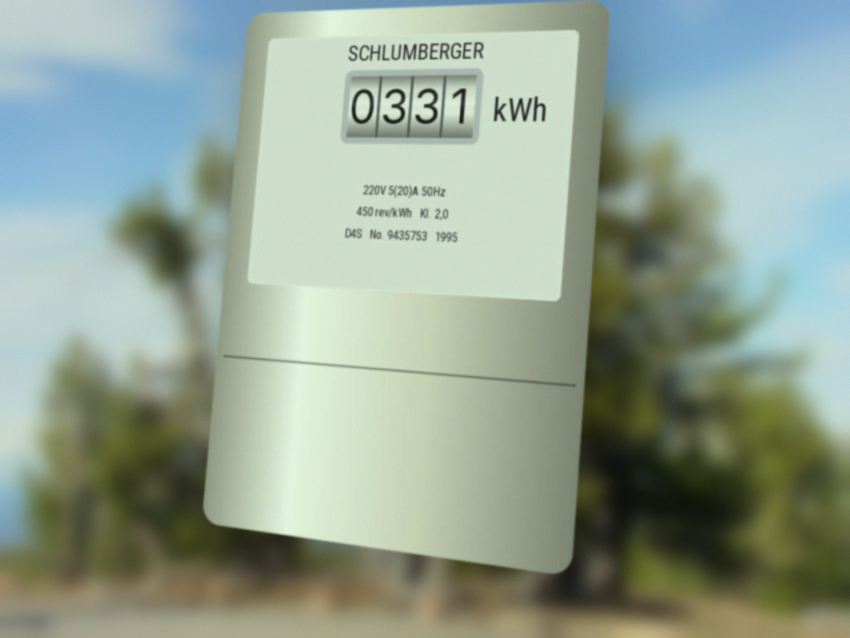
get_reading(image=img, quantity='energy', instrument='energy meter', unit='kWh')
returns 331 kWh
